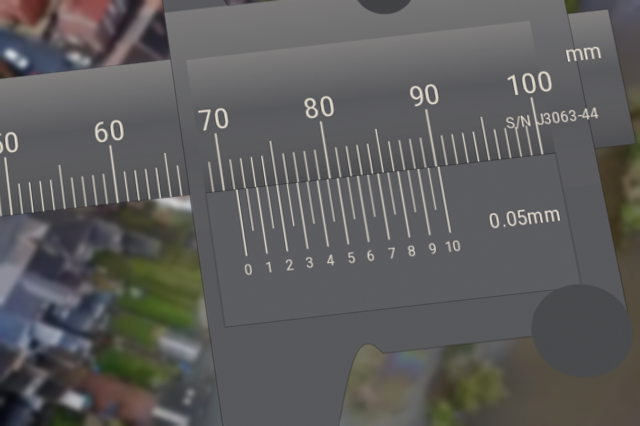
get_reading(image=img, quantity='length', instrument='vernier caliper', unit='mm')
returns 71.2 mm
